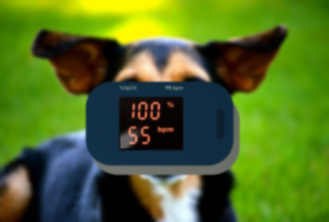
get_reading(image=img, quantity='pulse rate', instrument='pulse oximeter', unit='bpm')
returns 55 bpm
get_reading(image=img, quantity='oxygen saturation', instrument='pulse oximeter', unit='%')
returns 100 %
